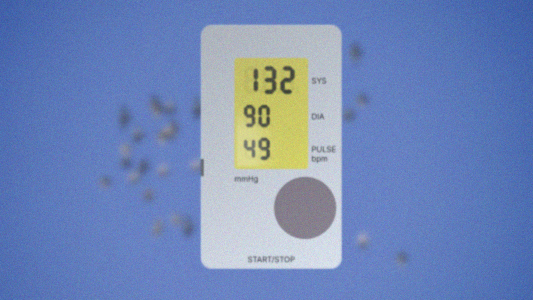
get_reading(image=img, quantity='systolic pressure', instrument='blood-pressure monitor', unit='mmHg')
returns 132 mmHg
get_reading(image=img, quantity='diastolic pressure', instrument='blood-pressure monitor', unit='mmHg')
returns 90 mmHg
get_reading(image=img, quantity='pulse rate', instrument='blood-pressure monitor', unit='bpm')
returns 49 bpm
